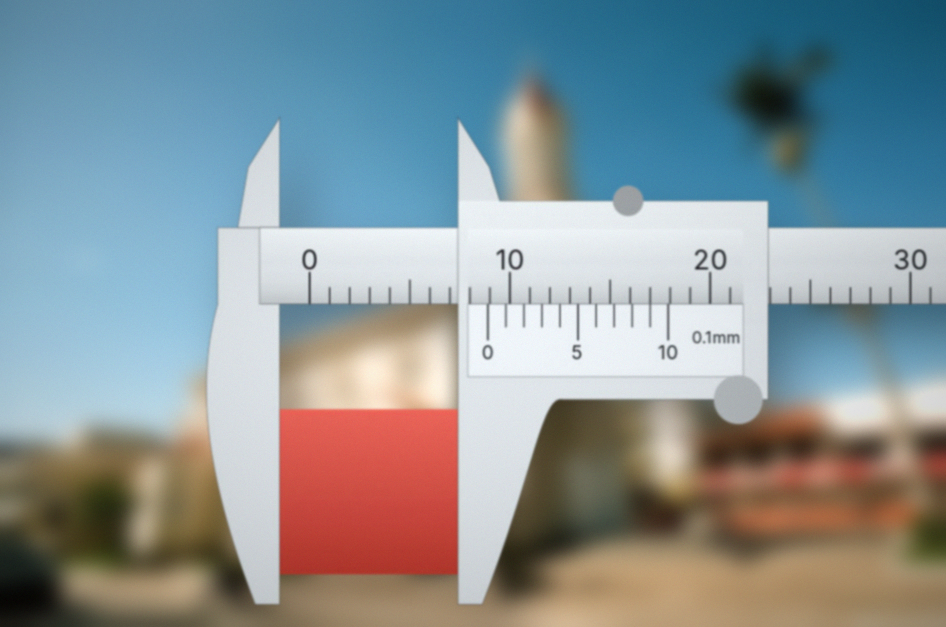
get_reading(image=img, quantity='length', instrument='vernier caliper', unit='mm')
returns 8.9 mm
